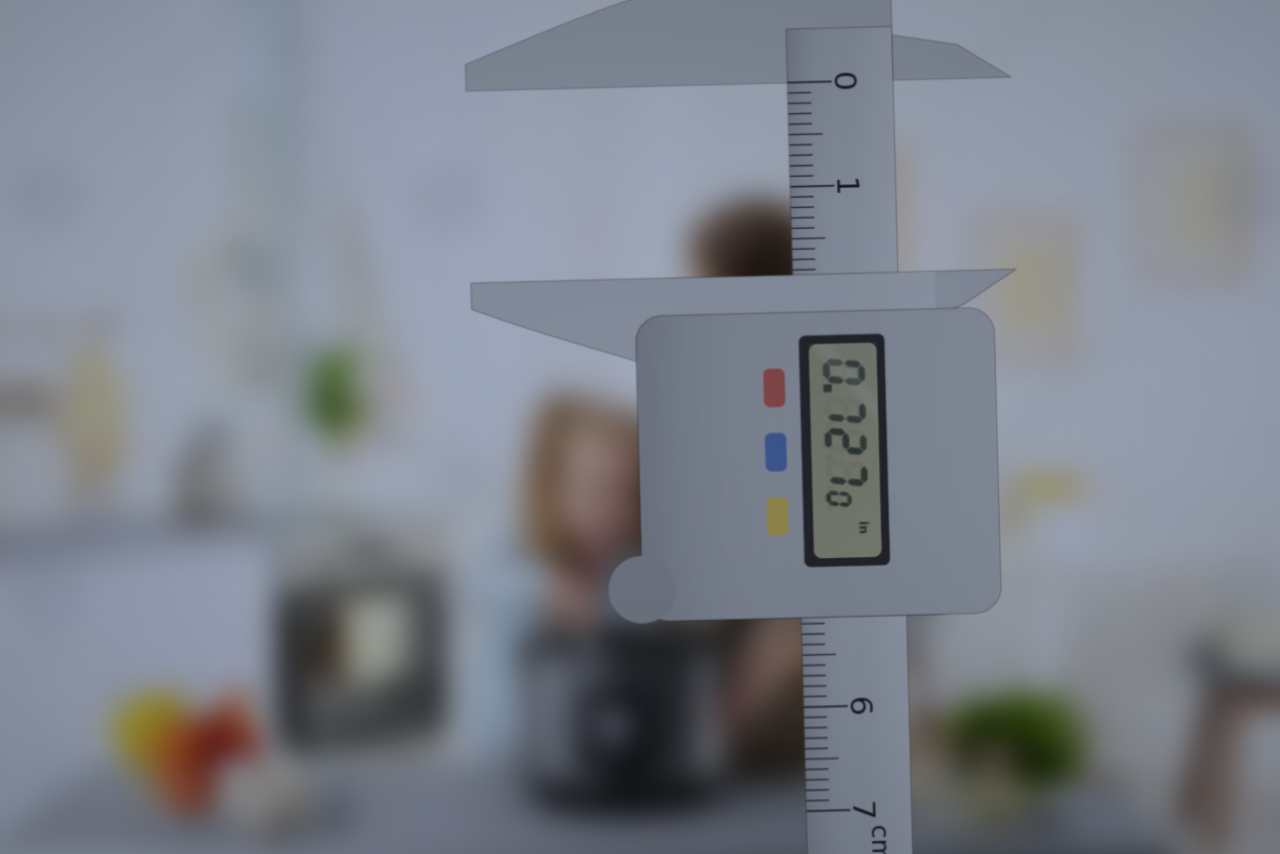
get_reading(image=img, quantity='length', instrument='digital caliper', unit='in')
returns 0.7270 in
